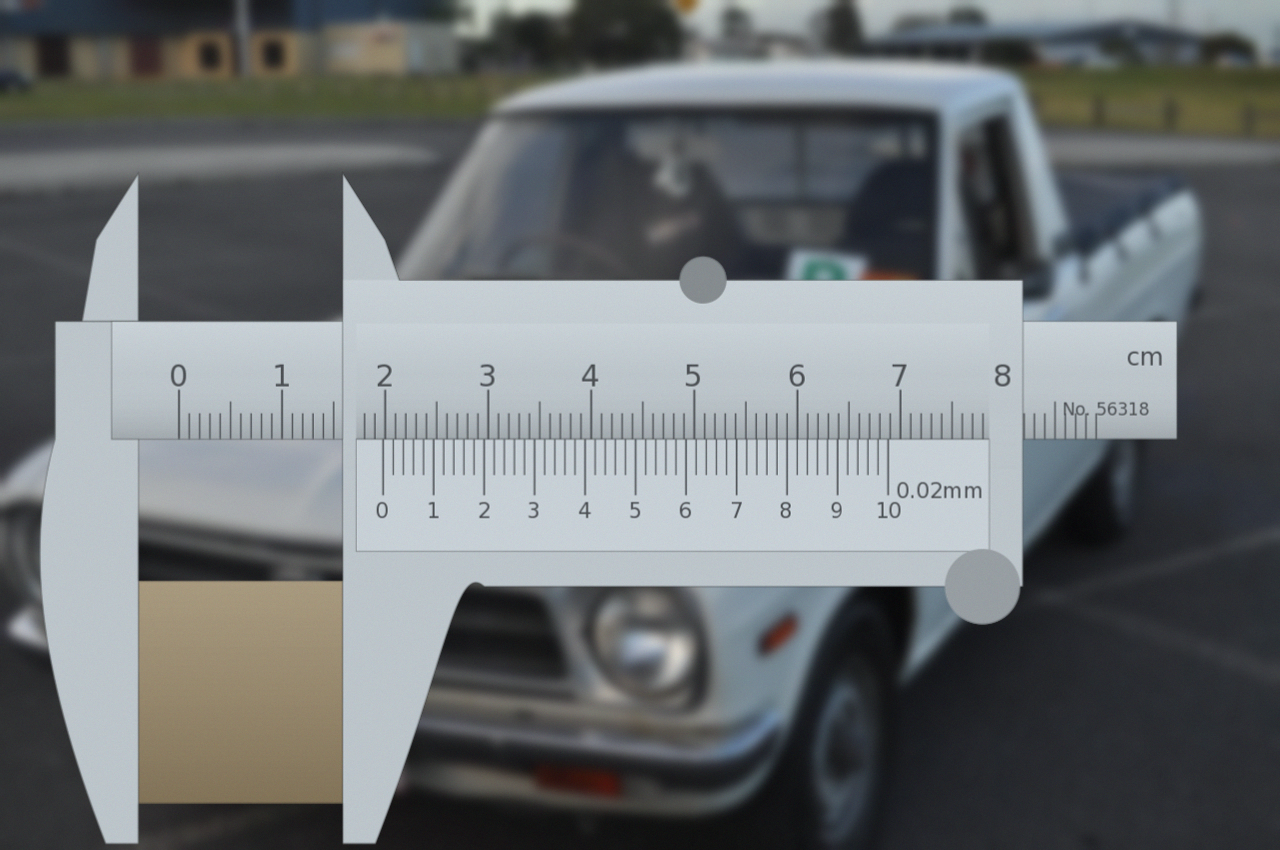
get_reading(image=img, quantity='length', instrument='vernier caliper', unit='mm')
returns 19.8 mm
